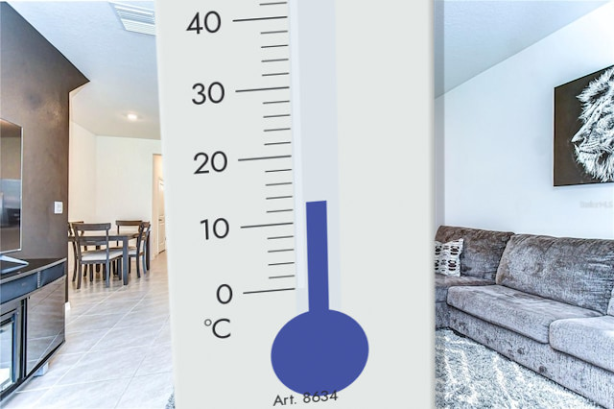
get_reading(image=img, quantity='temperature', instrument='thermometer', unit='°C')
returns 13 °C
